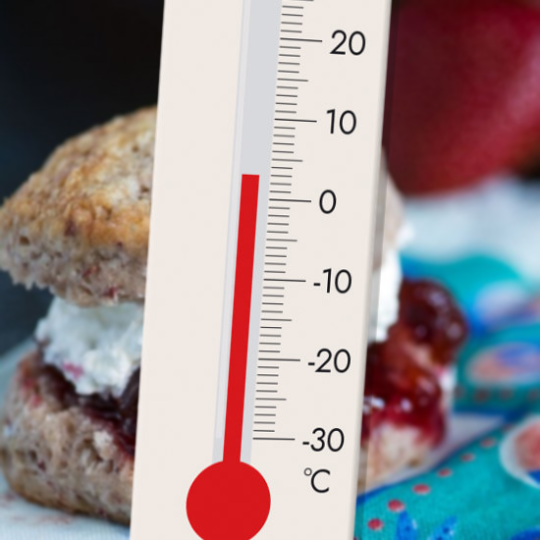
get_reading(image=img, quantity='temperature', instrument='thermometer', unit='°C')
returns 3 °C
